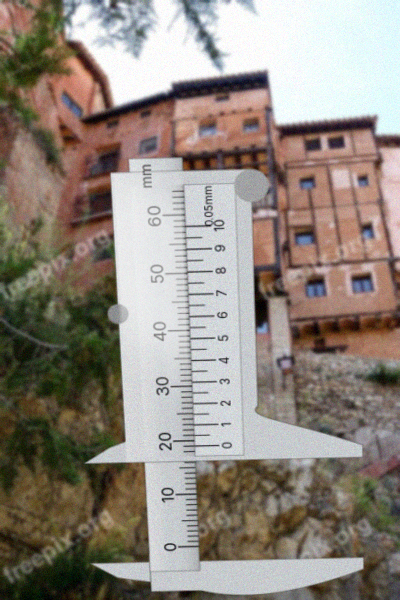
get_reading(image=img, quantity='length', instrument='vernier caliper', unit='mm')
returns 19.0 mm
